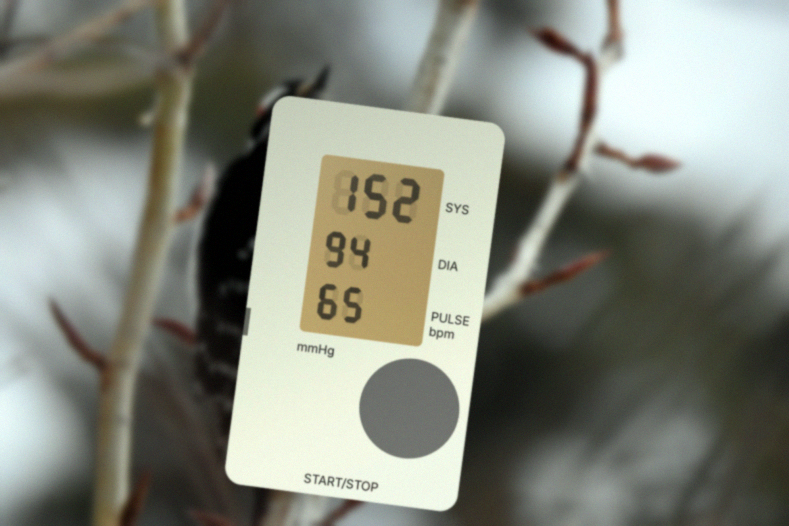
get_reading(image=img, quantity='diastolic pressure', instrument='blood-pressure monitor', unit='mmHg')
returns 94 mmHg
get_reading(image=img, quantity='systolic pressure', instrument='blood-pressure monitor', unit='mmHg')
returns 152 mmHg
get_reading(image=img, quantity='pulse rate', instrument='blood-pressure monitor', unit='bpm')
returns 65 bpm
